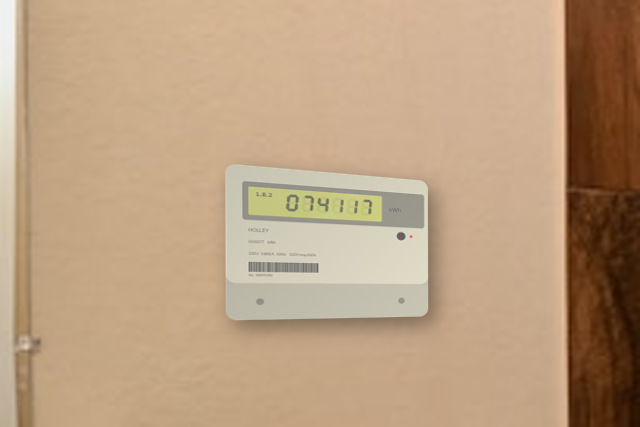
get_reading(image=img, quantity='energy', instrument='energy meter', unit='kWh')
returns 74117 kWh
